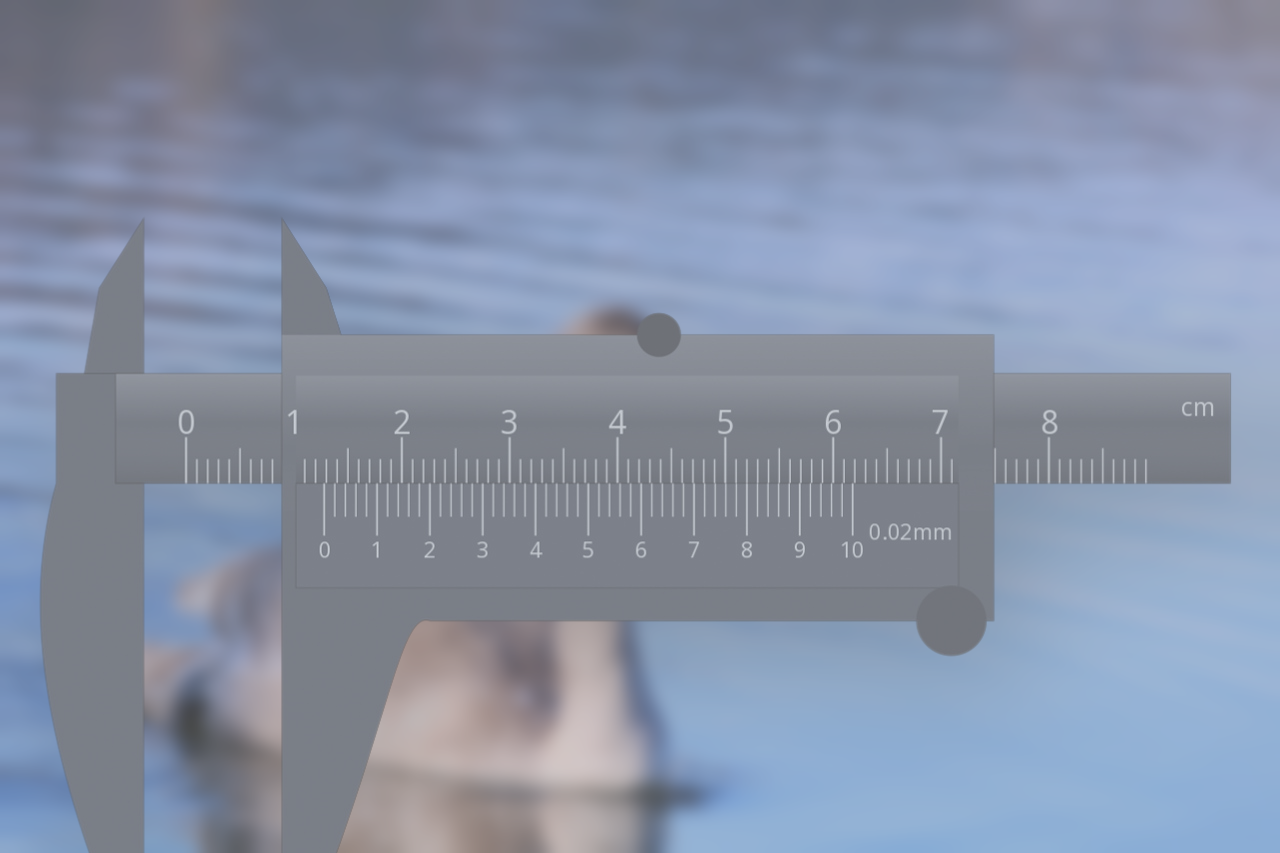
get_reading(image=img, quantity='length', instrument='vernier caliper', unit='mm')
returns 12.8 mm
